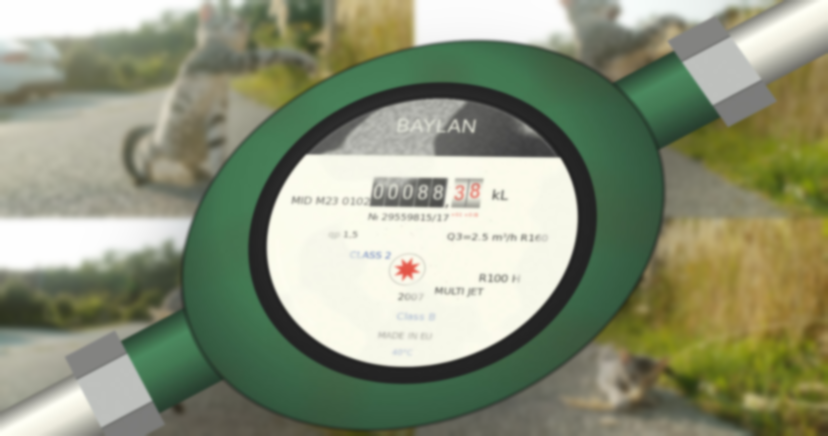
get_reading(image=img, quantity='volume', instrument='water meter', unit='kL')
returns 88.38 kL
